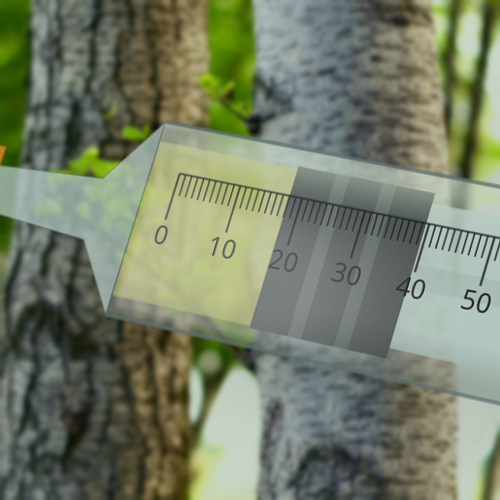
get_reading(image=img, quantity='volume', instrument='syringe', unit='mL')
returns 18 mL
